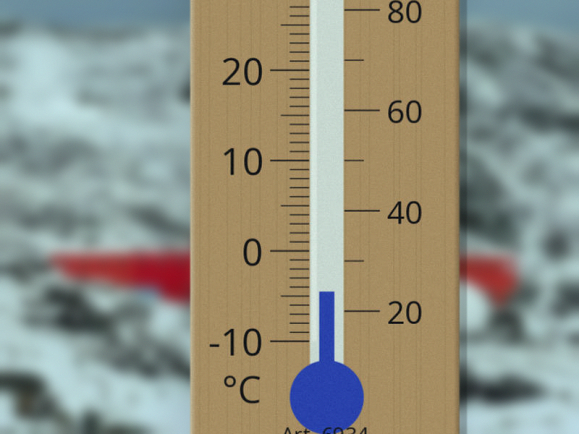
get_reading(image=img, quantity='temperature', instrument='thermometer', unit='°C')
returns -4.5 °C
